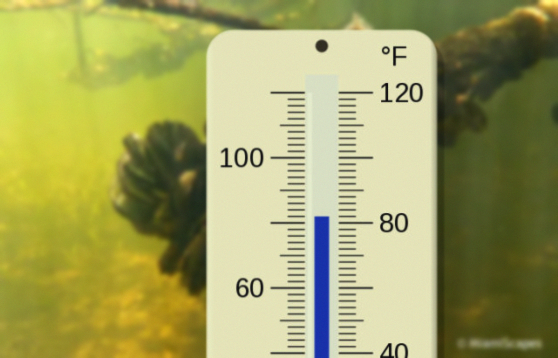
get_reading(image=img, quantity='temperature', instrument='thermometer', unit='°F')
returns 82 °F
